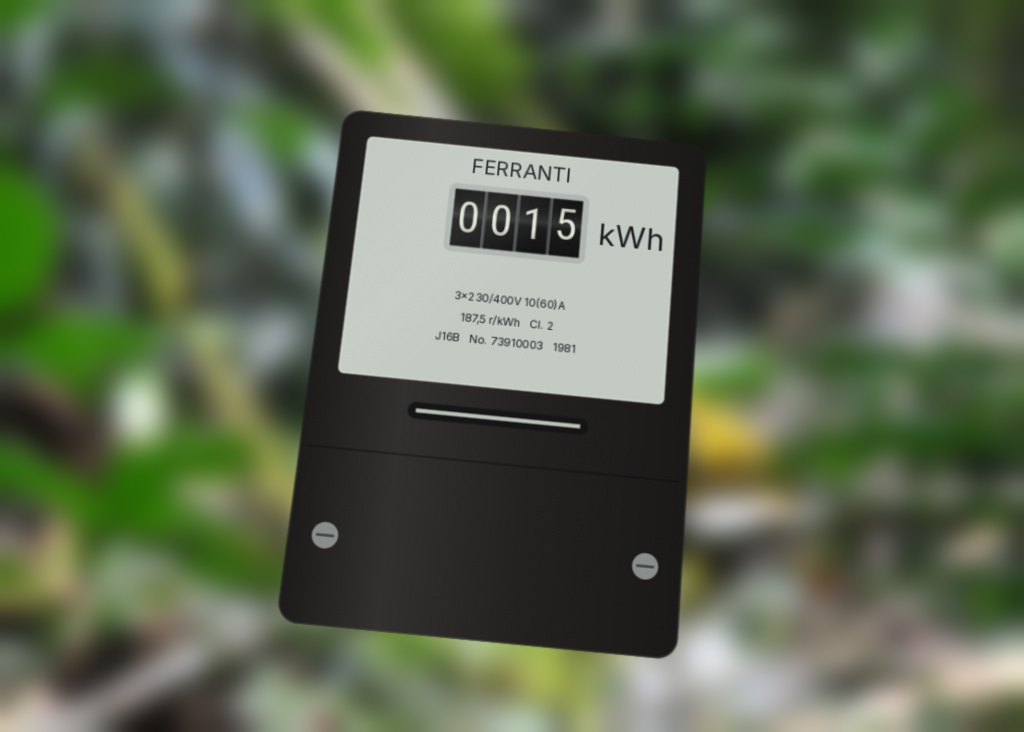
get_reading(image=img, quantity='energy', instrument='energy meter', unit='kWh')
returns 15 kWh
